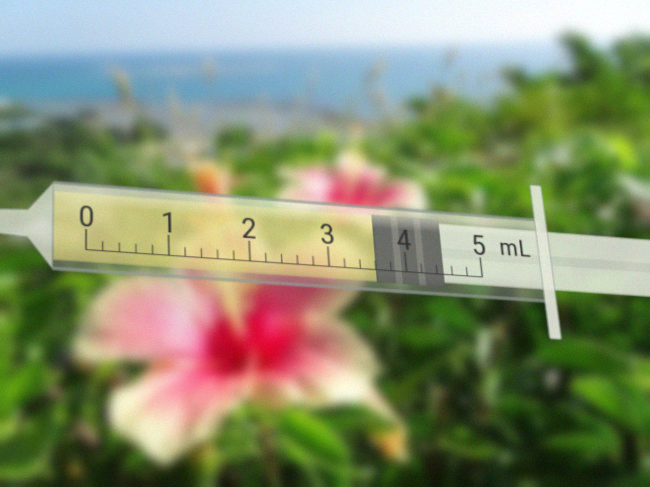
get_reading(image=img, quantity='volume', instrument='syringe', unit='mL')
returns 3.6 mL
